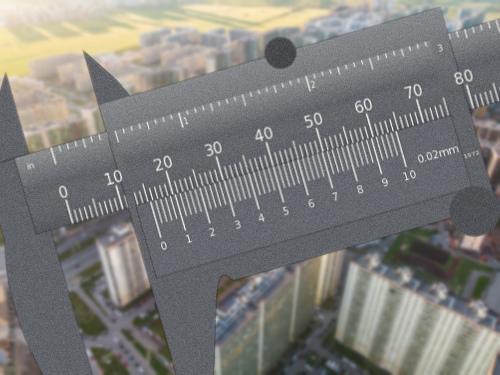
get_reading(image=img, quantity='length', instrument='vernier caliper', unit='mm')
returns 15.5 mm
